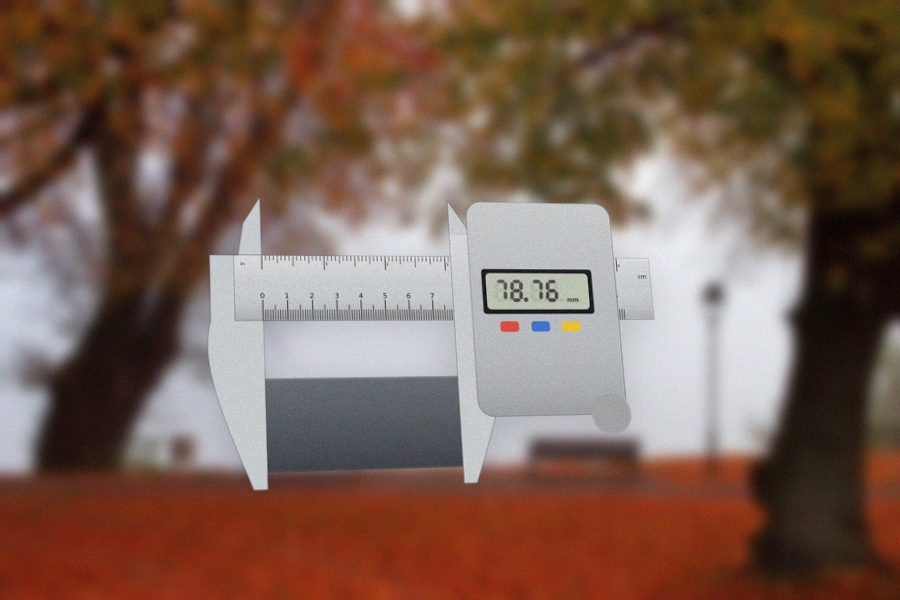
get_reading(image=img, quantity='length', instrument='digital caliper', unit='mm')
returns 78.76 mm
